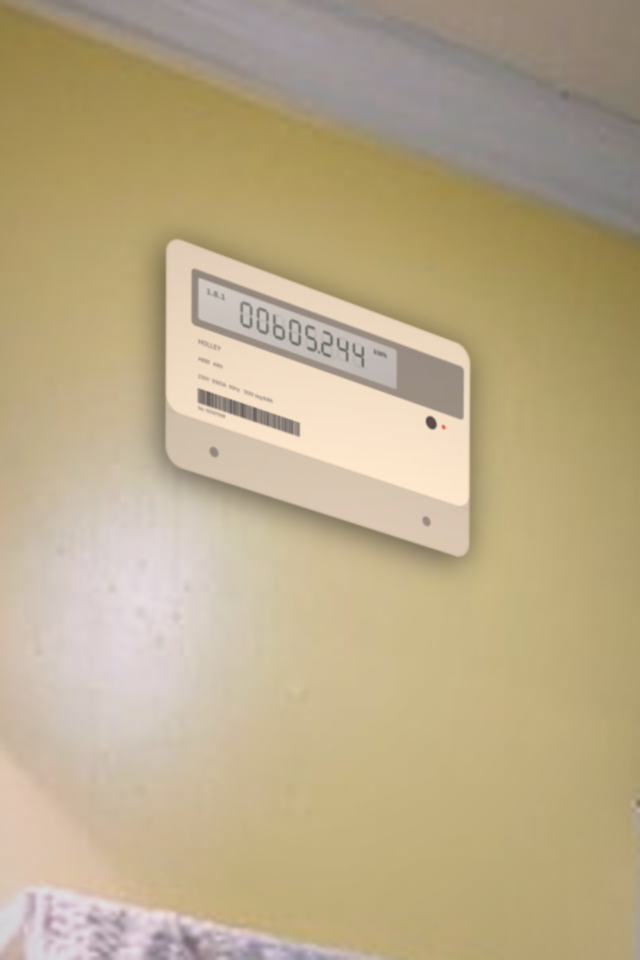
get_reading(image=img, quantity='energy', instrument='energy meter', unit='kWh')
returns 605.244 kWh
